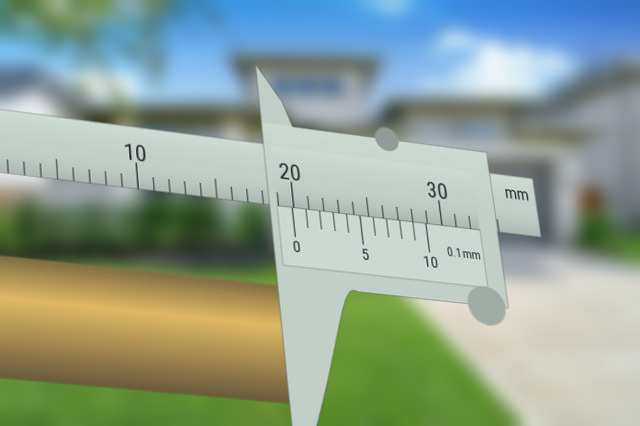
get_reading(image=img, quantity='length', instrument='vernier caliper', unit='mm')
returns 19.9 mm
